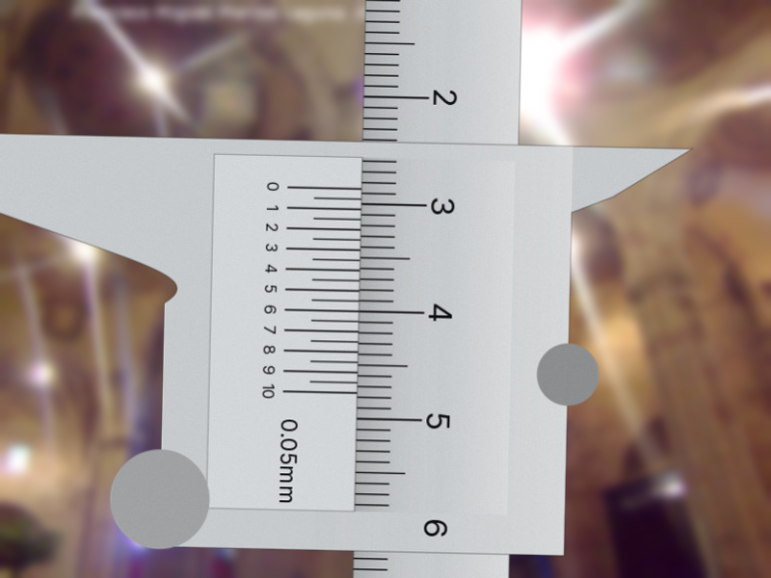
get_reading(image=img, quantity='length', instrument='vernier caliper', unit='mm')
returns 28.6 mm
